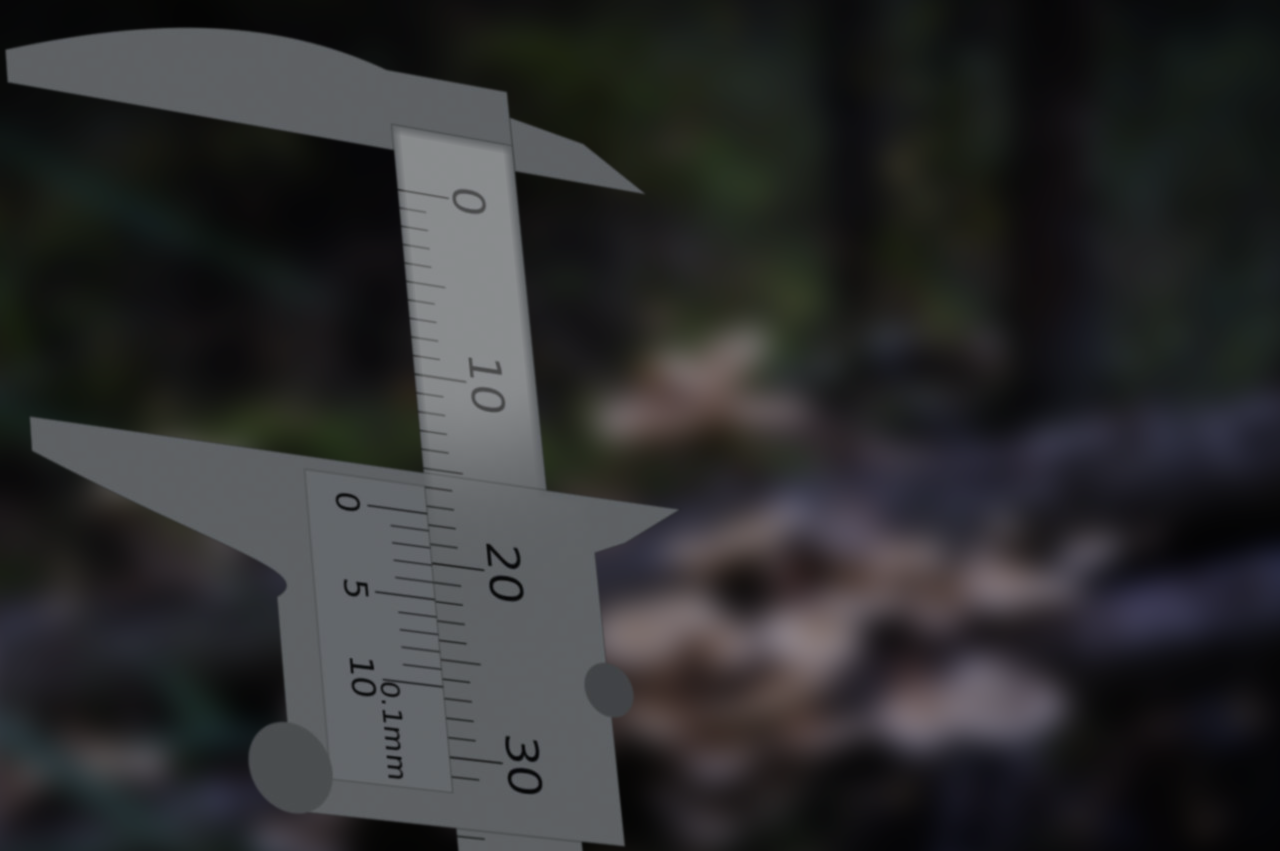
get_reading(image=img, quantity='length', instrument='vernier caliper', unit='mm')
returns 17.4 mm
